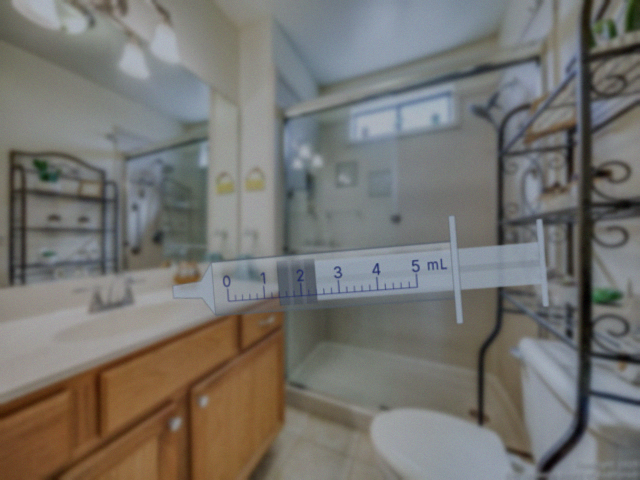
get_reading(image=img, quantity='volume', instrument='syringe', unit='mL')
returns 1.4 mL
